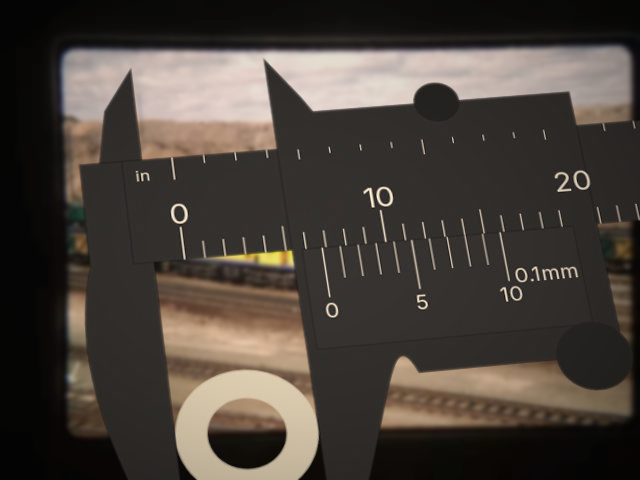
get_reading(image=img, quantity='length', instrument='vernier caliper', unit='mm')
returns 6.8 mm
